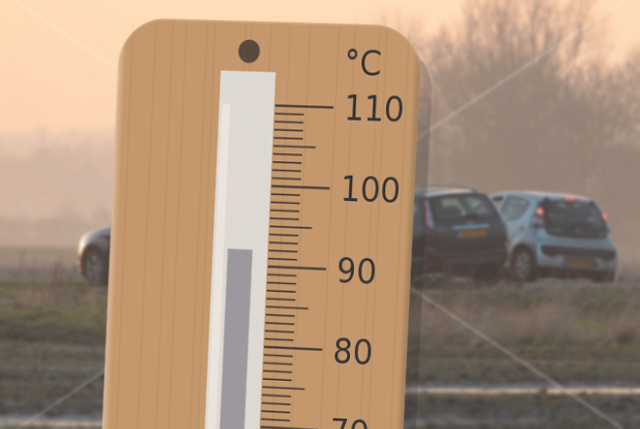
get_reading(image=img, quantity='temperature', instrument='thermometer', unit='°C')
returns 92 °C
